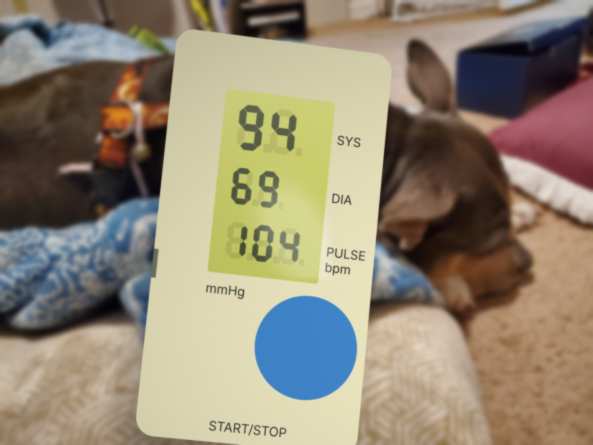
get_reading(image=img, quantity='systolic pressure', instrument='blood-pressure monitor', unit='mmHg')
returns 94 mmHg
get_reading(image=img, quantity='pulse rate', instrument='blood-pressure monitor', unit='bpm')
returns 104 bpm
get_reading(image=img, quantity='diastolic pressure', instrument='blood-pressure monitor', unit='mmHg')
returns 69 mmHg
